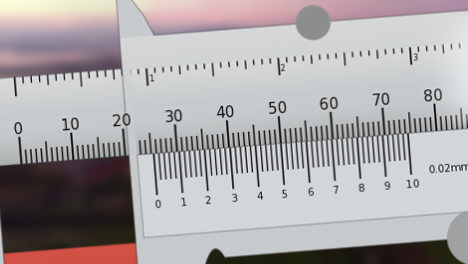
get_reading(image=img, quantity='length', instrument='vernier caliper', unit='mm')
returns 25.5 mm
